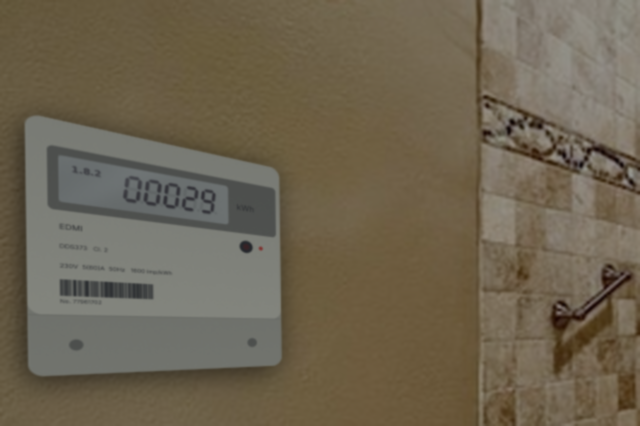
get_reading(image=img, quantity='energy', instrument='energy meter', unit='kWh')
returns 29 kWh
